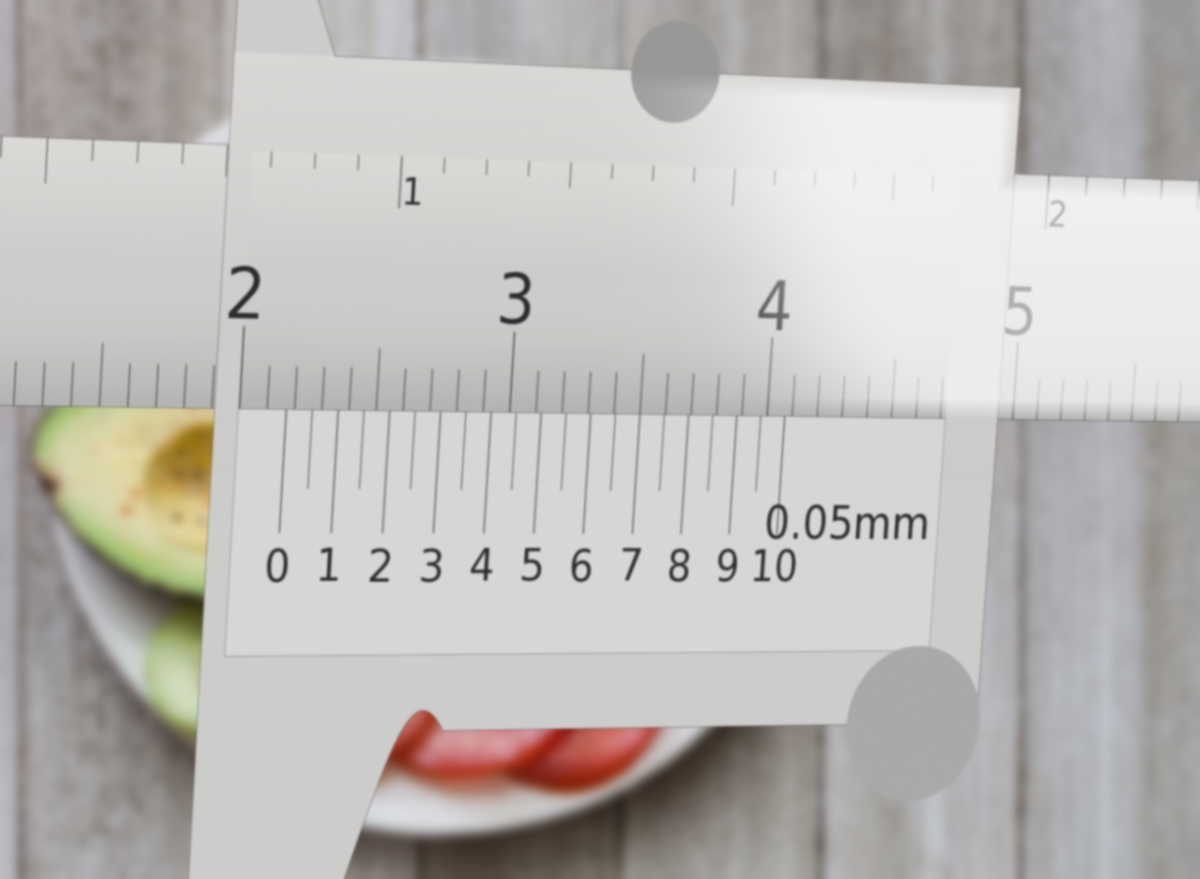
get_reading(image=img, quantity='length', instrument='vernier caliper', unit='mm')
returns 21.7 mm
